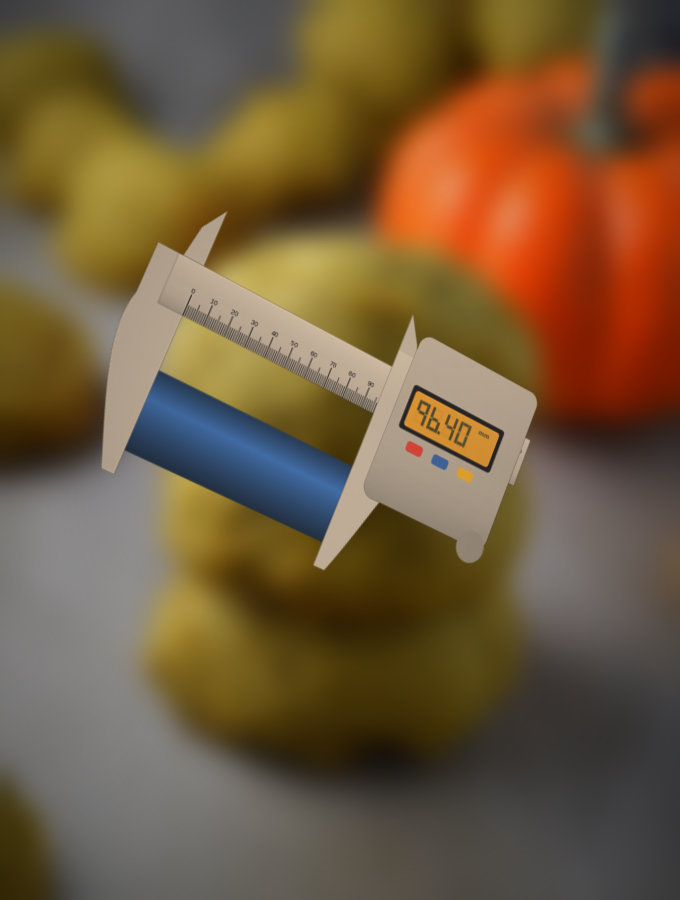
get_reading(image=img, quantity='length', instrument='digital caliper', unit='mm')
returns 96.40 mm
